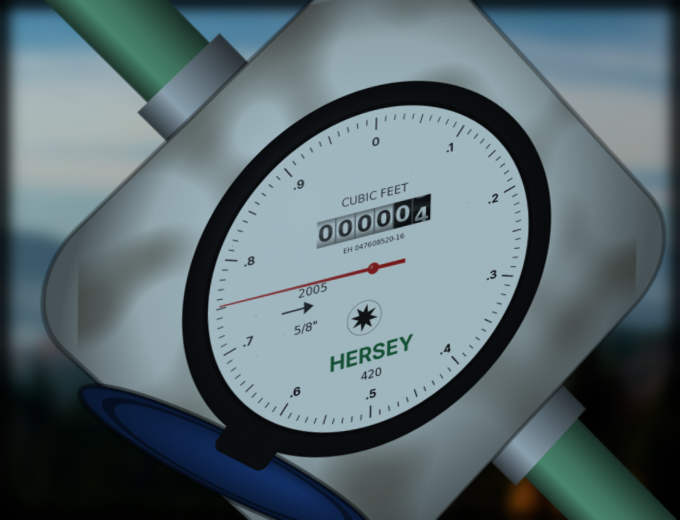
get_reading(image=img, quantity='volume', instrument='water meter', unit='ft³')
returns 3.75 ft³
